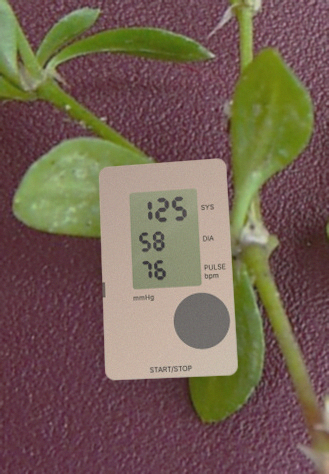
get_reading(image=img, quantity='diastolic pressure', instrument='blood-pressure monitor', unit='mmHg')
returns 58 mmHg
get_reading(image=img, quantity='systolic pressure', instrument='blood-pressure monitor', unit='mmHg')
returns 125 mmHg
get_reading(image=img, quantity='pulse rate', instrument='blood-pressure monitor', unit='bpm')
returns 76 bpm
